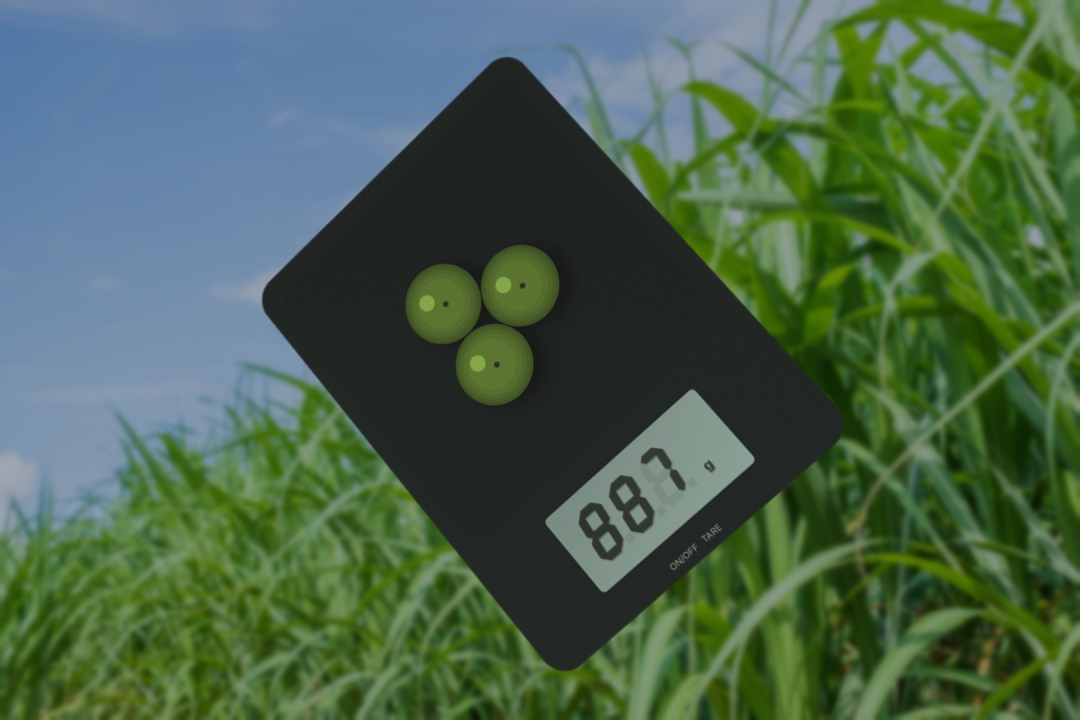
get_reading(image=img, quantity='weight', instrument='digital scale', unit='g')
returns 887 g
